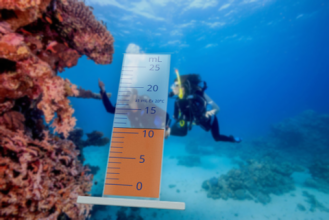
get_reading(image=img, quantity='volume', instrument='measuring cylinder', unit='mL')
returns 11 mL
